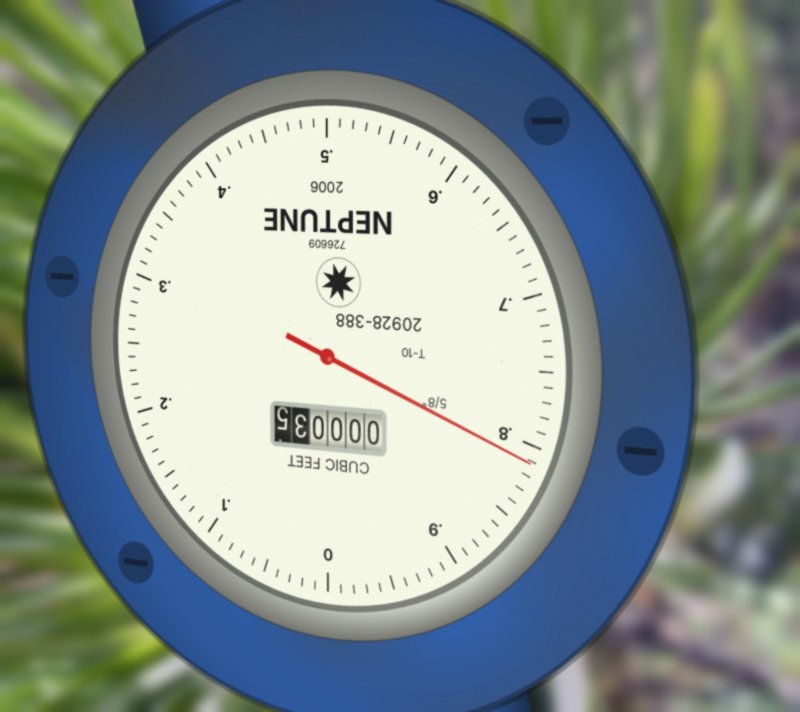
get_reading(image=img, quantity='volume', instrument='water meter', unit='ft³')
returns 34.81 ft³
